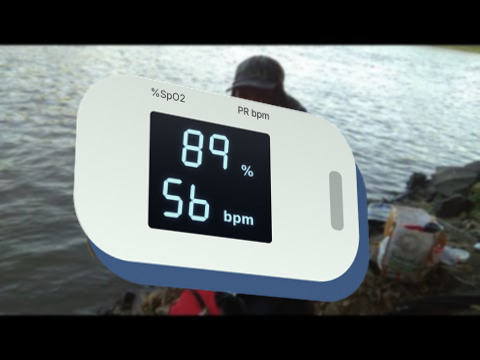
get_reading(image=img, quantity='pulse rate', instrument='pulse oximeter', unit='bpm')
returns 56 bpm
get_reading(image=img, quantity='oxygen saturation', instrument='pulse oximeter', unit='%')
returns 89 %
